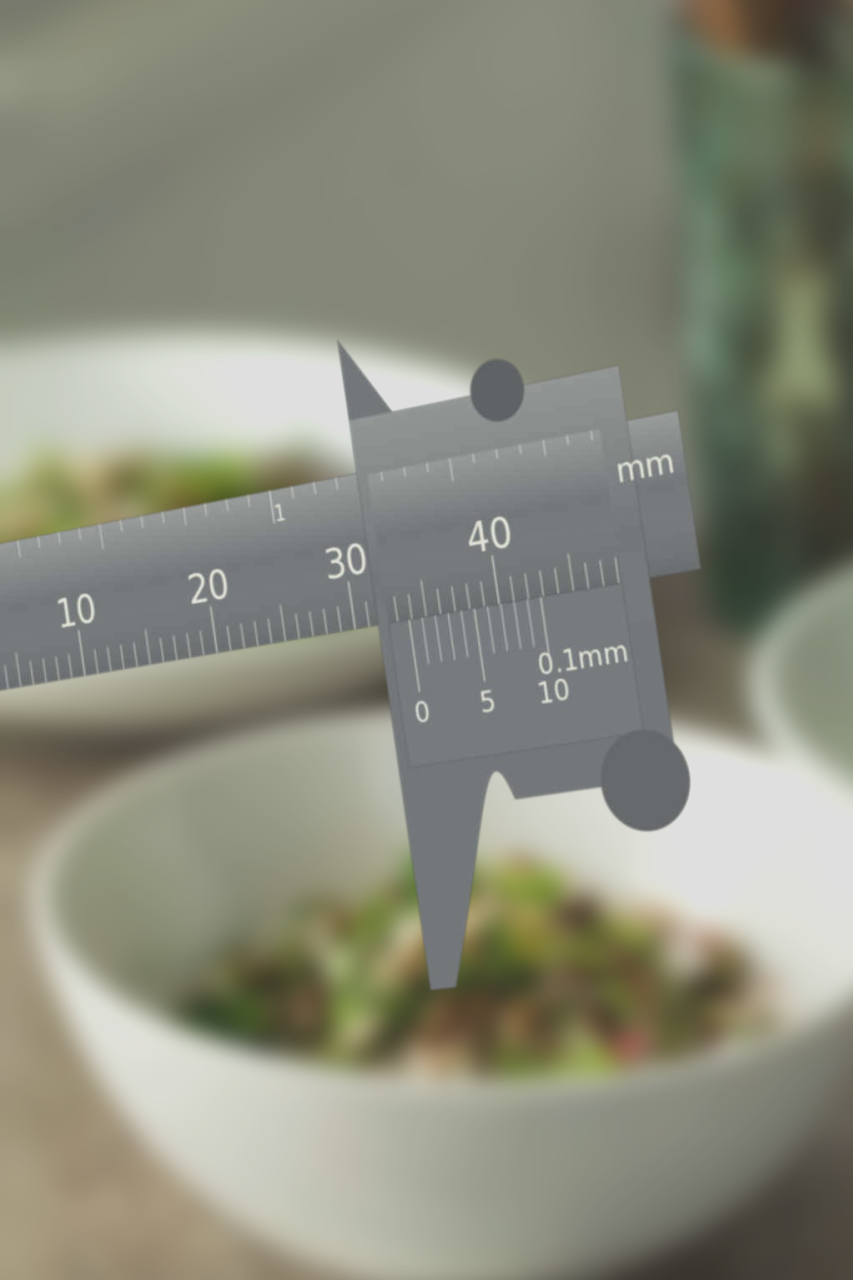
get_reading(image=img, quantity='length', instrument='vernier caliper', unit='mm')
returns 33.8 mm
